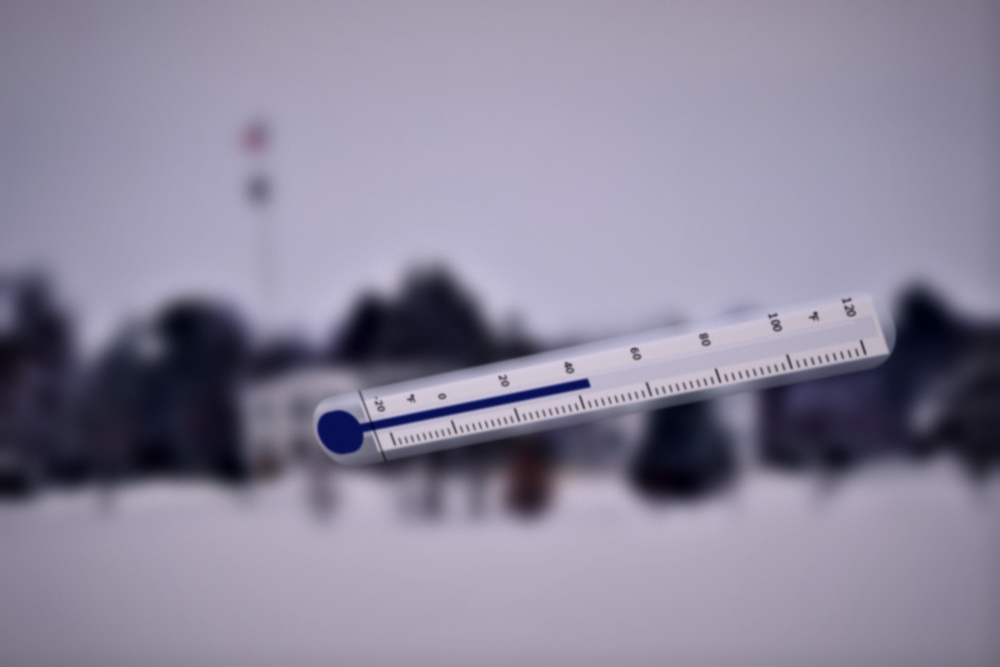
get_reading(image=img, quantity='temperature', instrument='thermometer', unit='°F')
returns 44 °F
